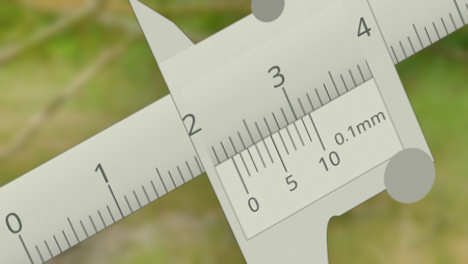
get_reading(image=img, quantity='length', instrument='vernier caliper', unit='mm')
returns 22.4 mm
